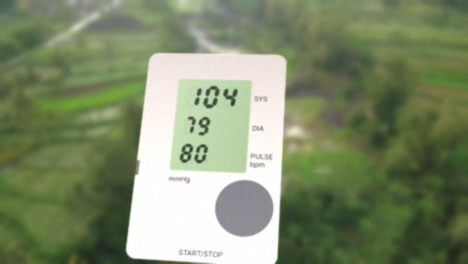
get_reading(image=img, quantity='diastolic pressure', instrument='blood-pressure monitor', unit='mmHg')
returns 79 mmHg
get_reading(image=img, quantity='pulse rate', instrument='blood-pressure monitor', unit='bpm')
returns 80 bpm
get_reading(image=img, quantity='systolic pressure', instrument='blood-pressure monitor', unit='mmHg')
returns 104 mmHg
